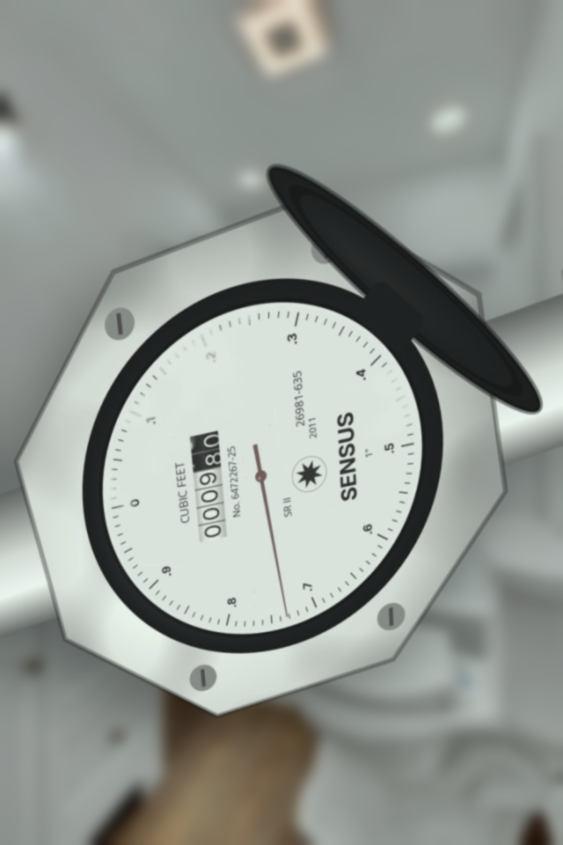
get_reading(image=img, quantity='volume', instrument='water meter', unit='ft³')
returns 979.73 ft³
